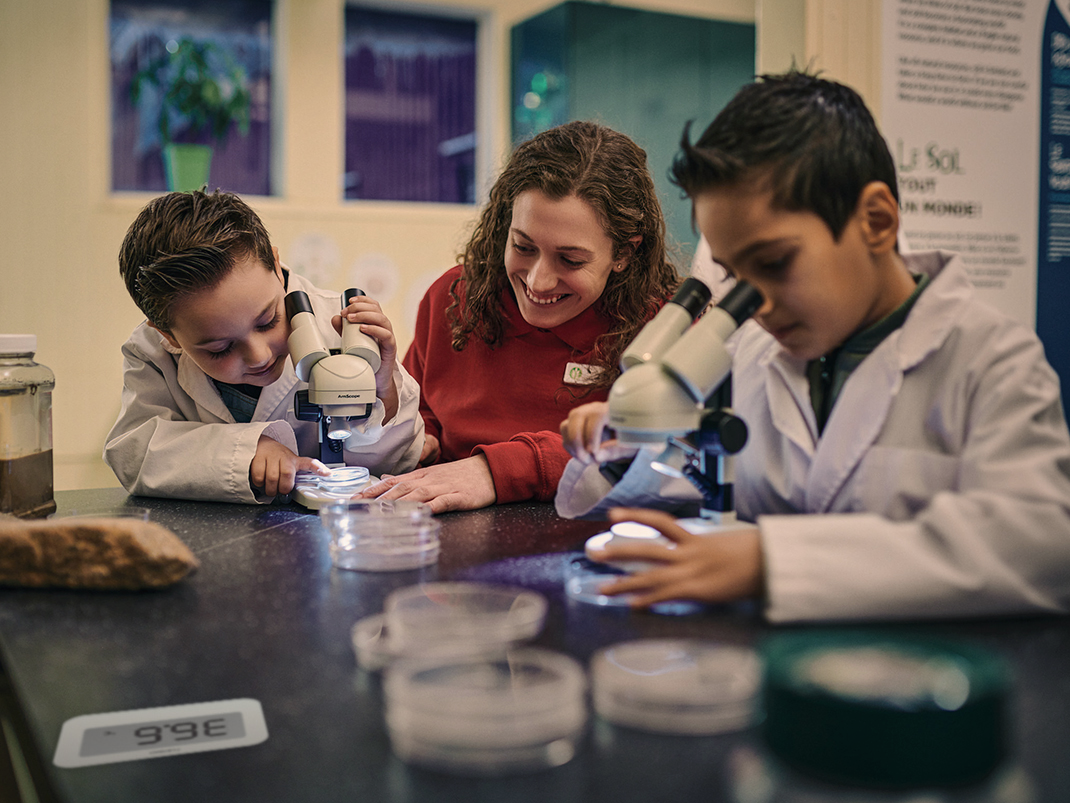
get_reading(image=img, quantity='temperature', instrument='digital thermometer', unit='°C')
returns 36.6 °C
